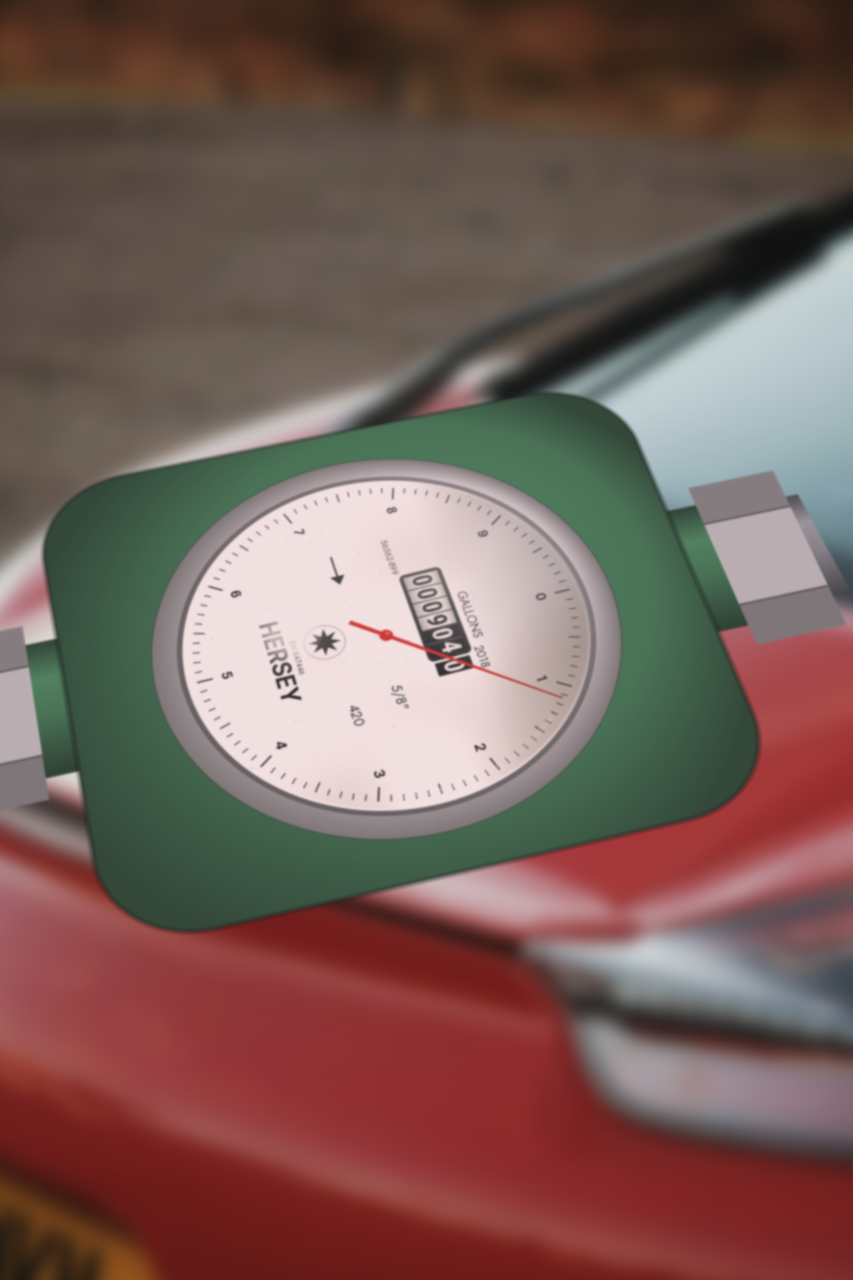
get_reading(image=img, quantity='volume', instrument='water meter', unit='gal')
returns 9041.1 gal
